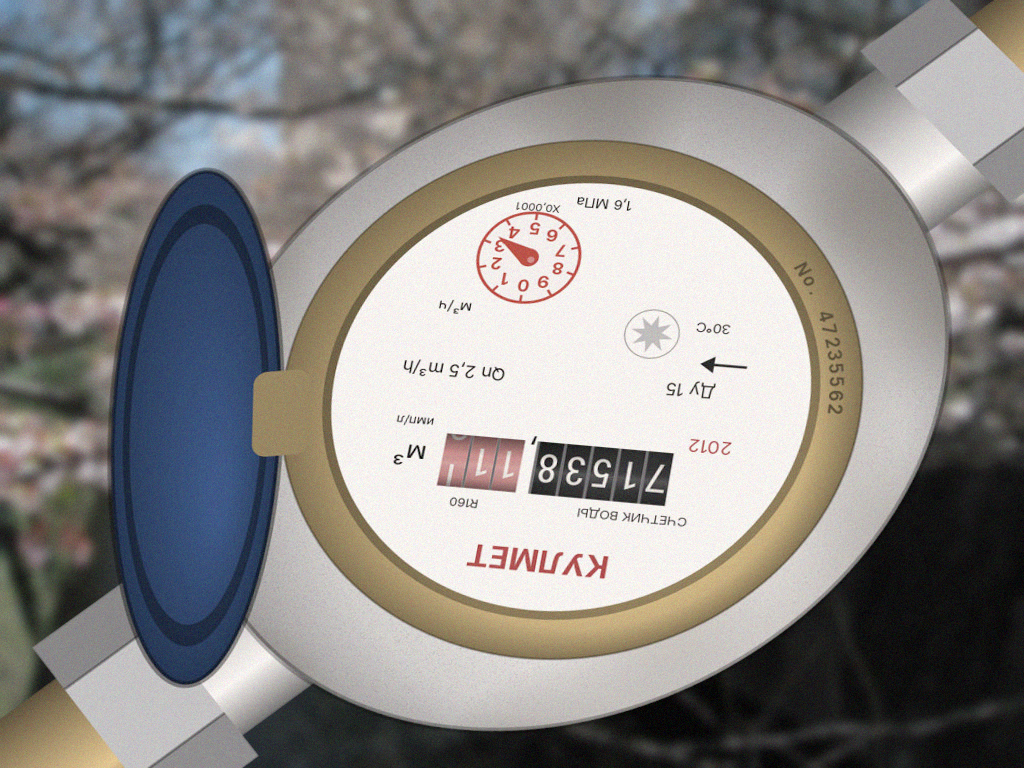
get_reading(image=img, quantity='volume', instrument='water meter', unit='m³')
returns 71538.1113 m³
